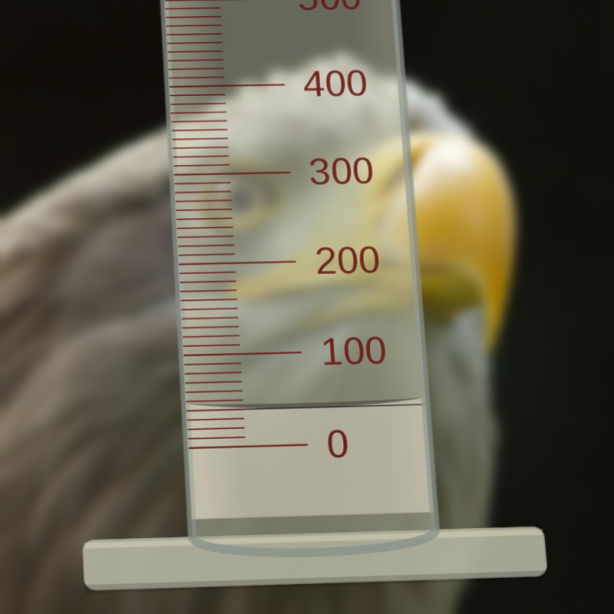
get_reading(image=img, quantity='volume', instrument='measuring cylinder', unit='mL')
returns 40 mL
